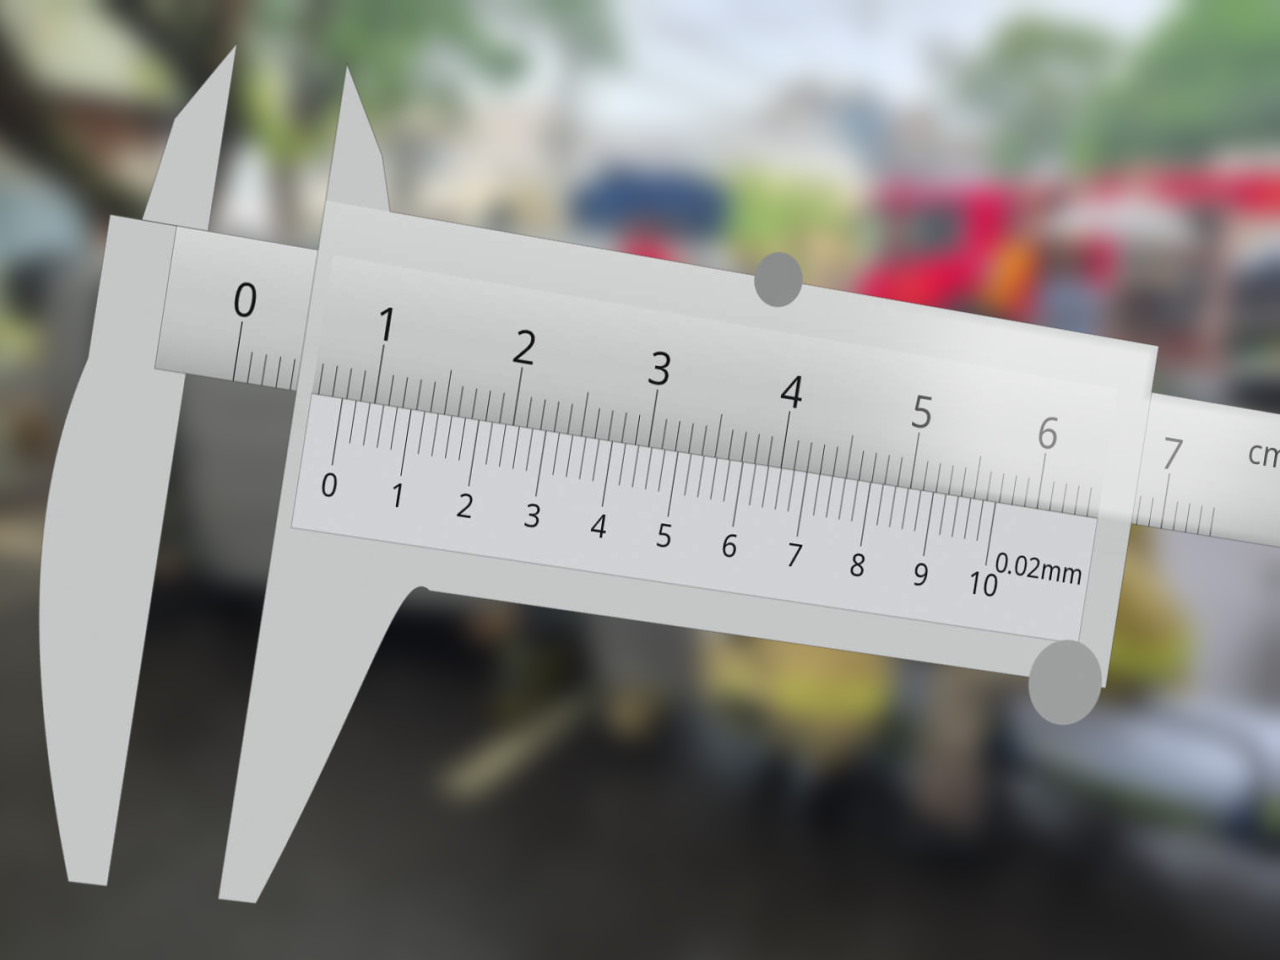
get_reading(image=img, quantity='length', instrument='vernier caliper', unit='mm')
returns 7.7 mm
